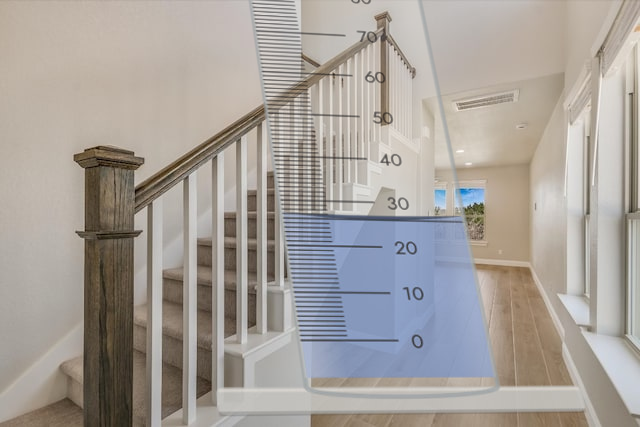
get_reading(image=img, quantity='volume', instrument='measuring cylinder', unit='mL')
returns 26 mL
